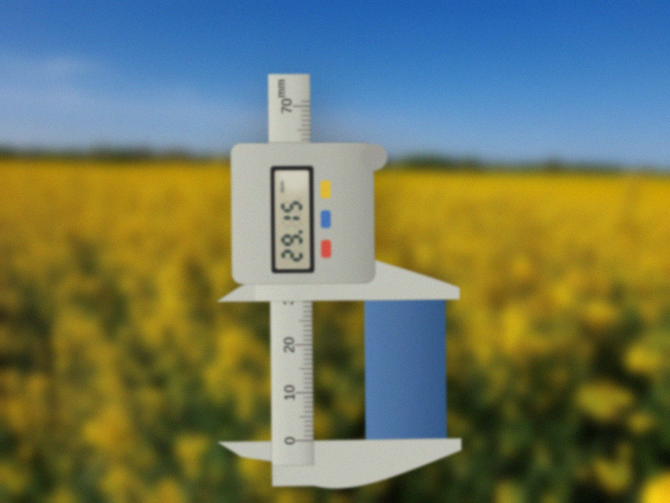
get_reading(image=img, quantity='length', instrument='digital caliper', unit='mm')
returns 29.15 mm
